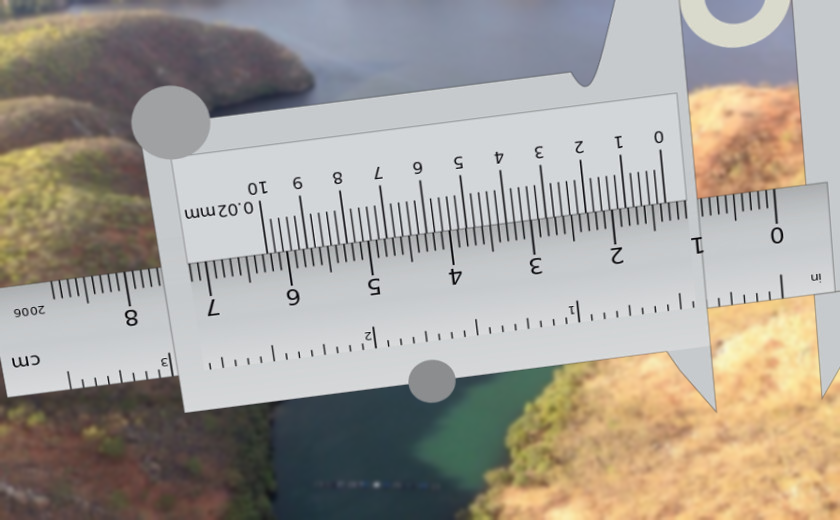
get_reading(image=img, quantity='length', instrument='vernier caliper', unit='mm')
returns 13.4 mm
